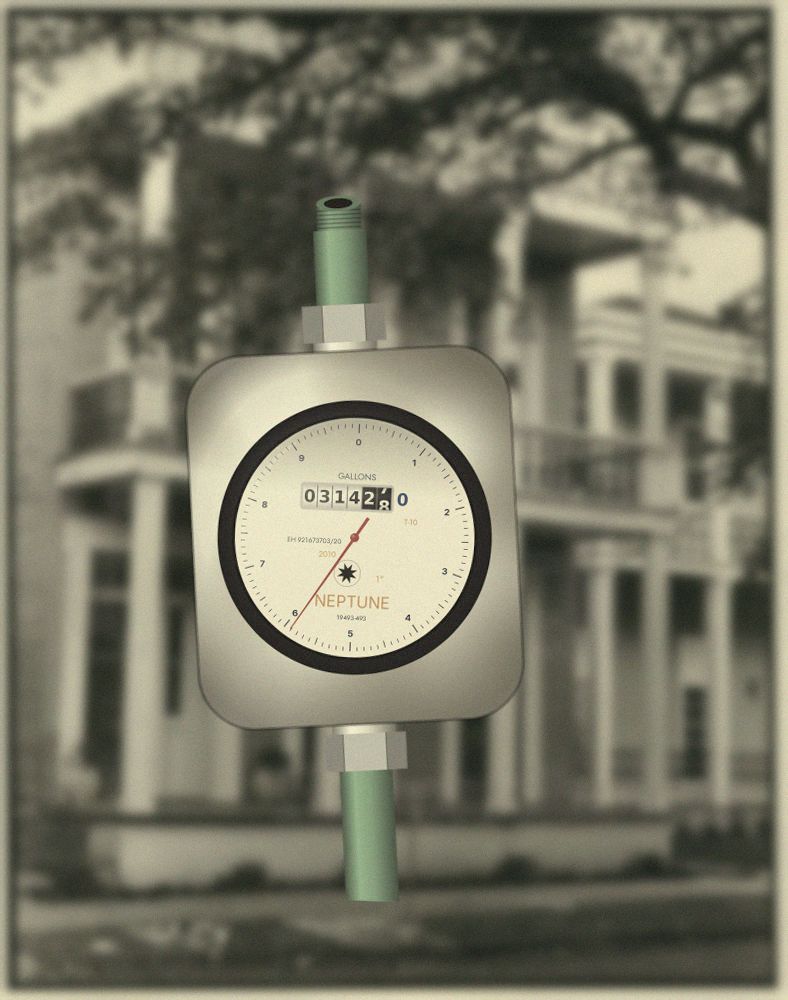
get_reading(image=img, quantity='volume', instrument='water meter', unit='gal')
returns 314275.9 gal
